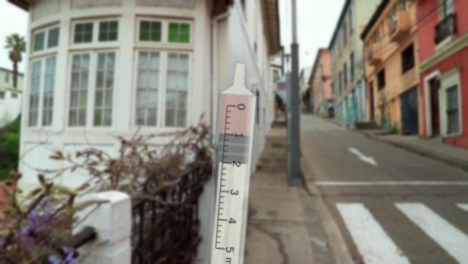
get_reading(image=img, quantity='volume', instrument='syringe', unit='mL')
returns 1 mL
